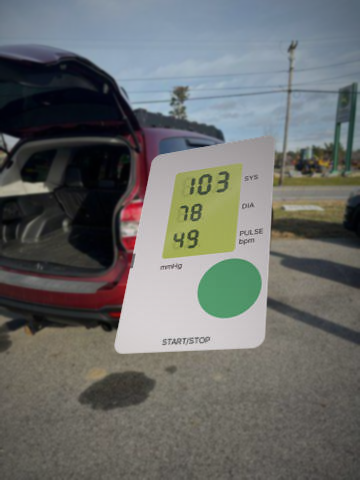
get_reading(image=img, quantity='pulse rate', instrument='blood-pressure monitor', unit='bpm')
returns 49 bpm
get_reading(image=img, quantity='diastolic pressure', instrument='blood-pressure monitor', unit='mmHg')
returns 78 mmHg
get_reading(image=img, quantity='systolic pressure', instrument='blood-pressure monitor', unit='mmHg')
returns 103 mmHg
